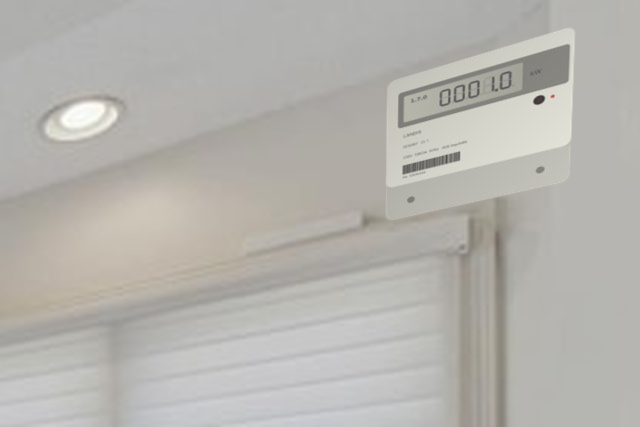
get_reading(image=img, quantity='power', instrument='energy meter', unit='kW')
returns 1.0 kW
